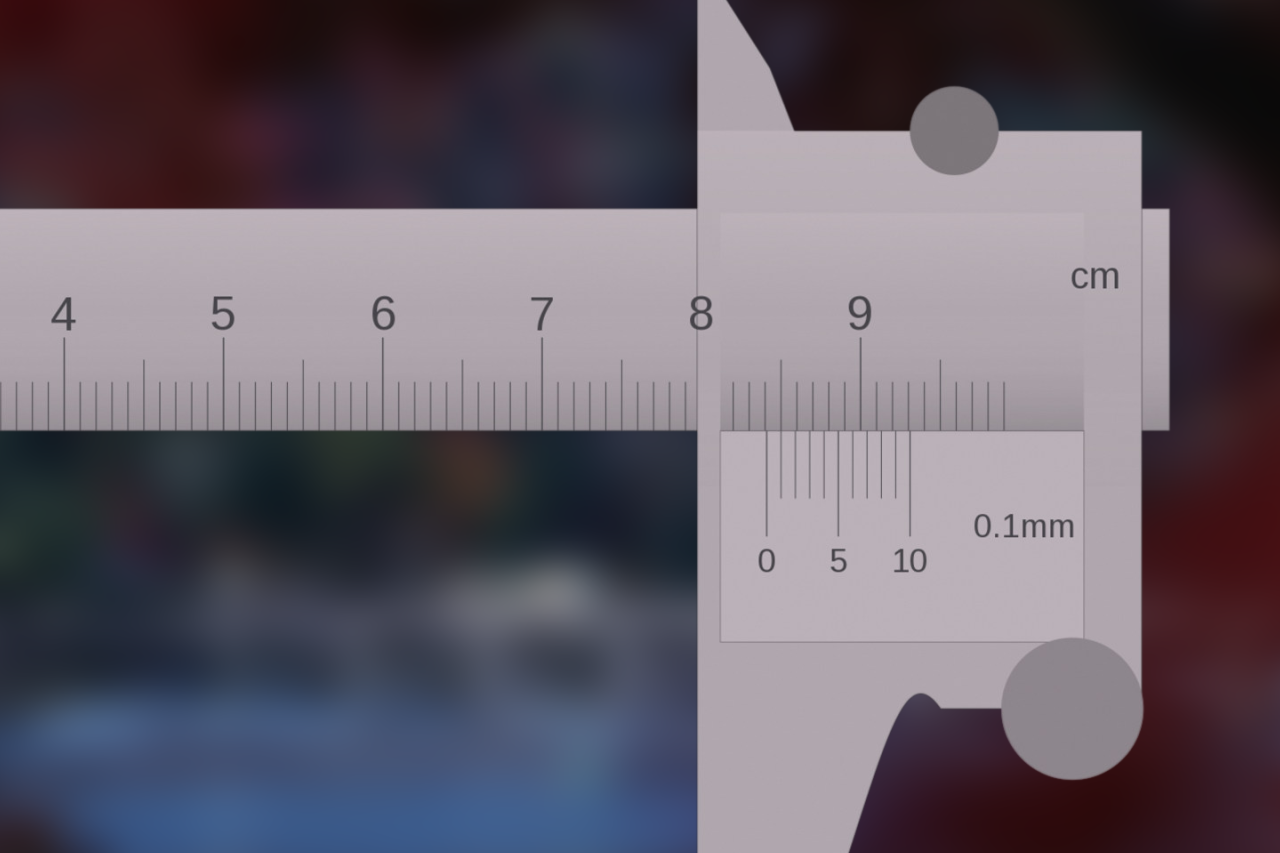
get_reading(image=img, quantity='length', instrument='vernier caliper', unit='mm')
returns 84.1 mm
